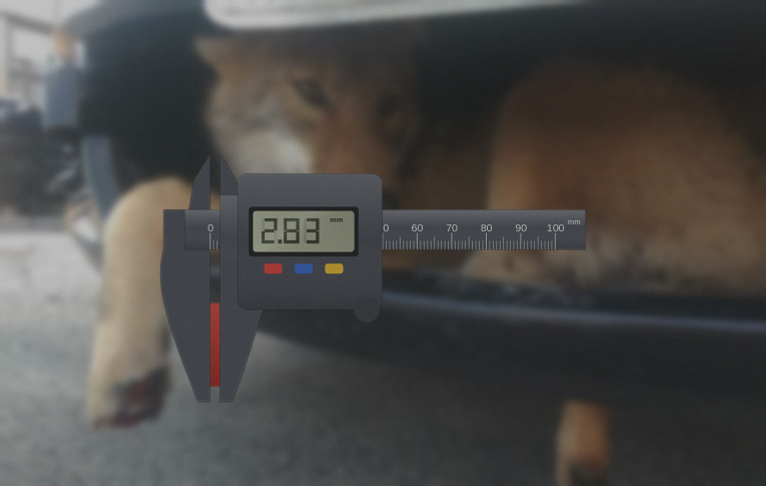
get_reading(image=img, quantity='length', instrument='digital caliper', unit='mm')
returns 2.83 mm
